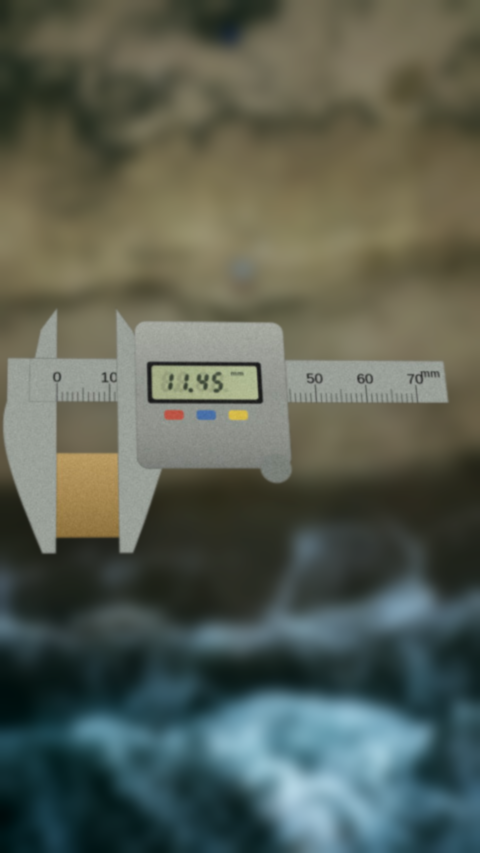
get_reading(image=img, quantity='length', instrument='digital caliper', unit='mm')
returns 11.45 mm
